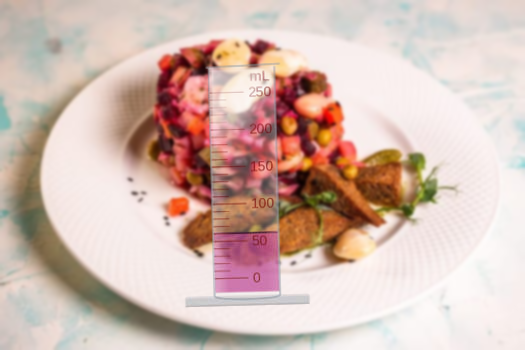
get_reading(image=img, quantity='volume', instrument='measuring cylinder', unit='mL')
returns 60 mL
